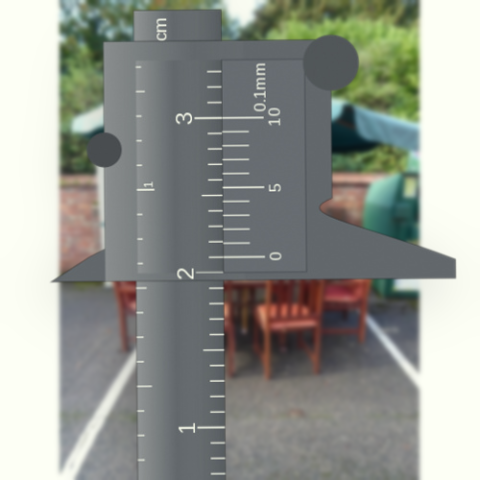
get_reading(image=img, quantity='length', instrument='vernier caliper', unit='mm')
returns 21.0 mm
